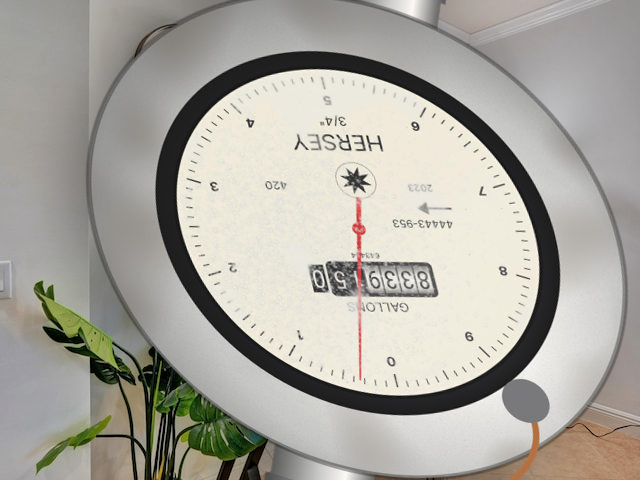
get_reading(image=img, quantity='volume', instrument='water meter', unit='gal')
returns 8339150.3 gal
